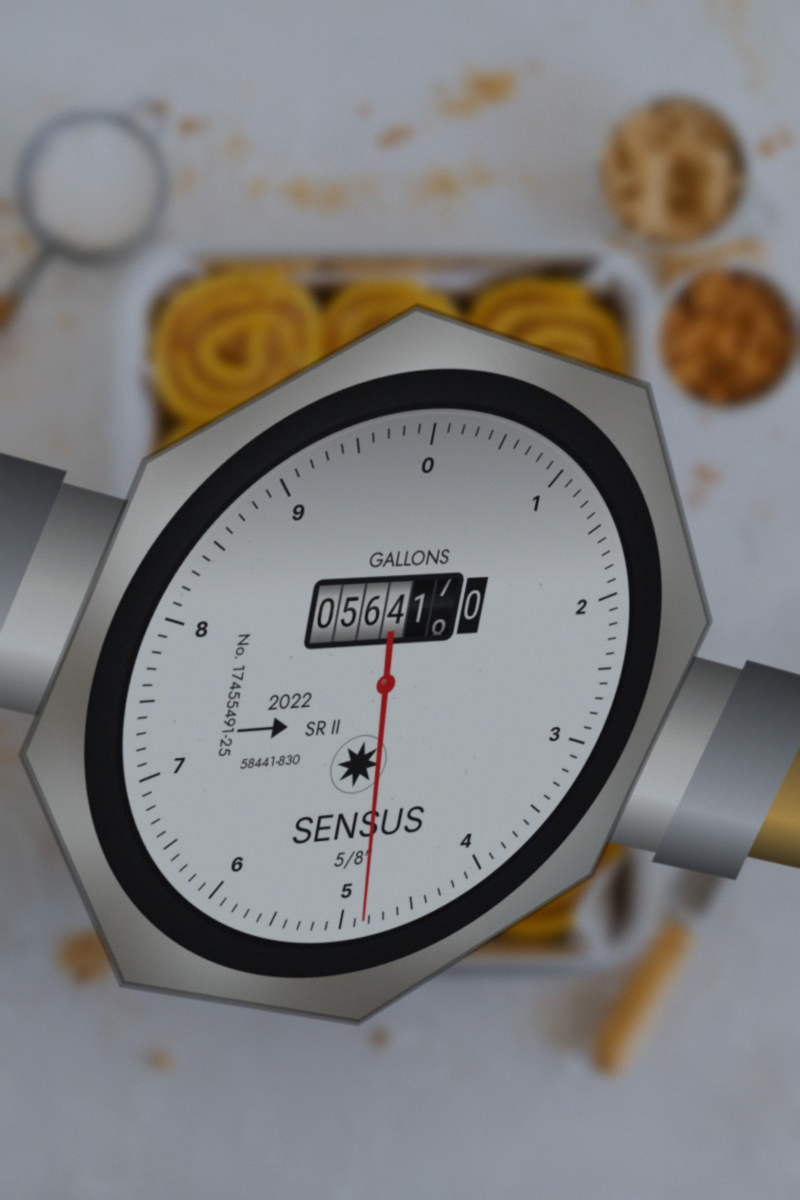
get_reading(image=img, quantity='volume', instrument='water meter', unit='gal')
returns 564174.8 gal
